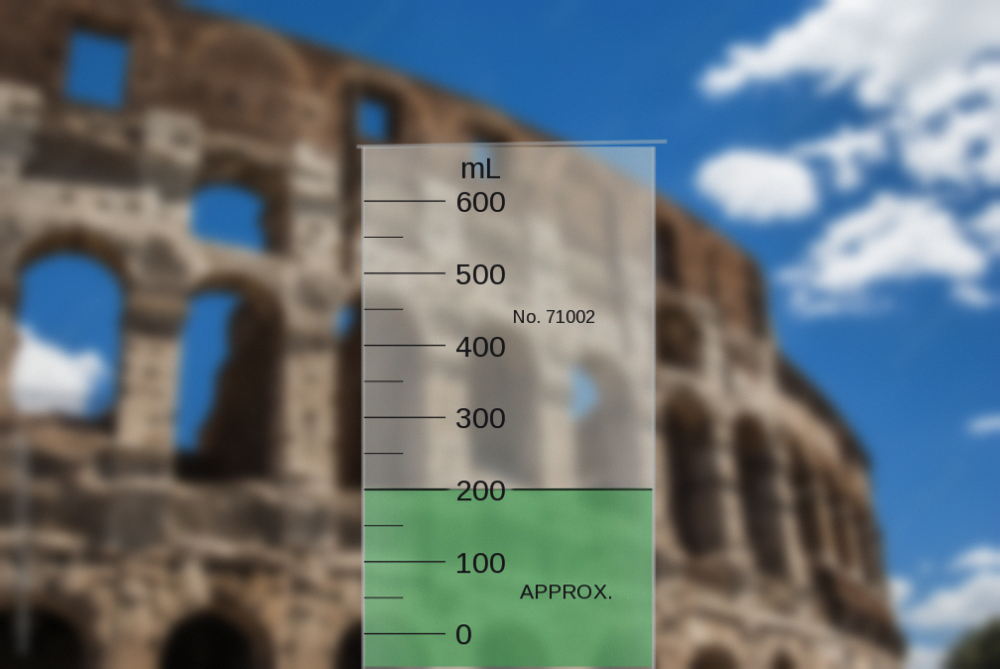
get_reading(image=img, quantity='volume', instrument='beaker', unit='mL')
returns 200 mL
